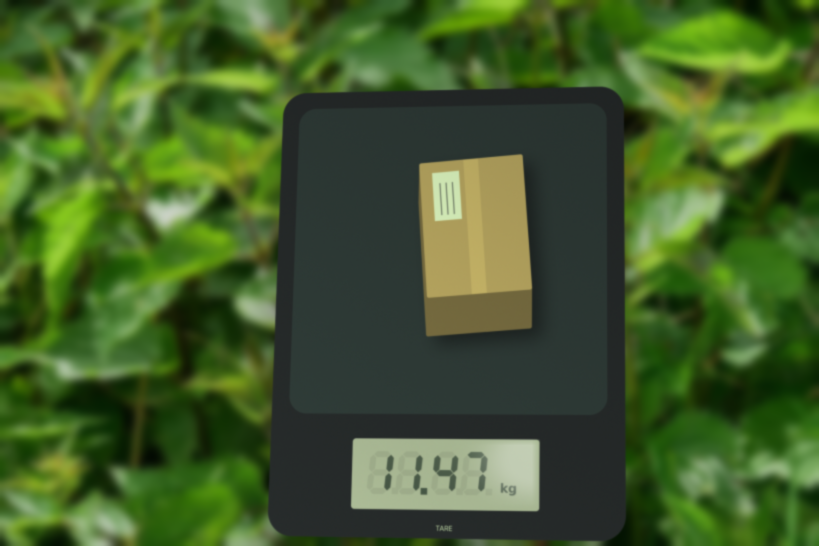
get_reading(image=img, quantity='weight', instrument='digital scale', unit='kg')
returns 11.47 kg
